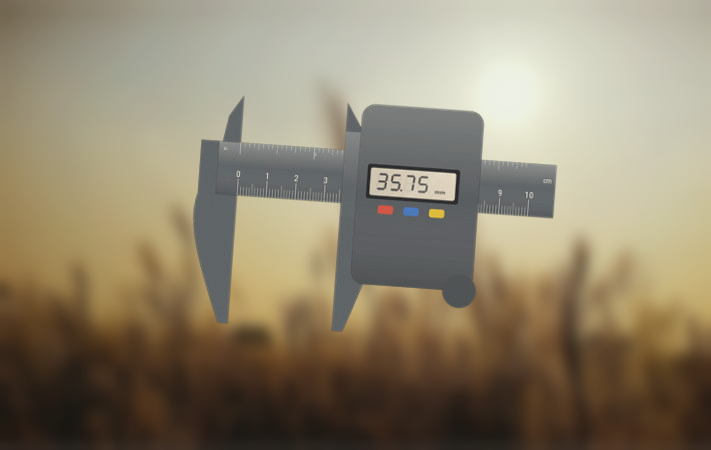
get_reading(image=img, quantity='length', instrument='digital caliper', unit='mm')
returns 35.75 mm
